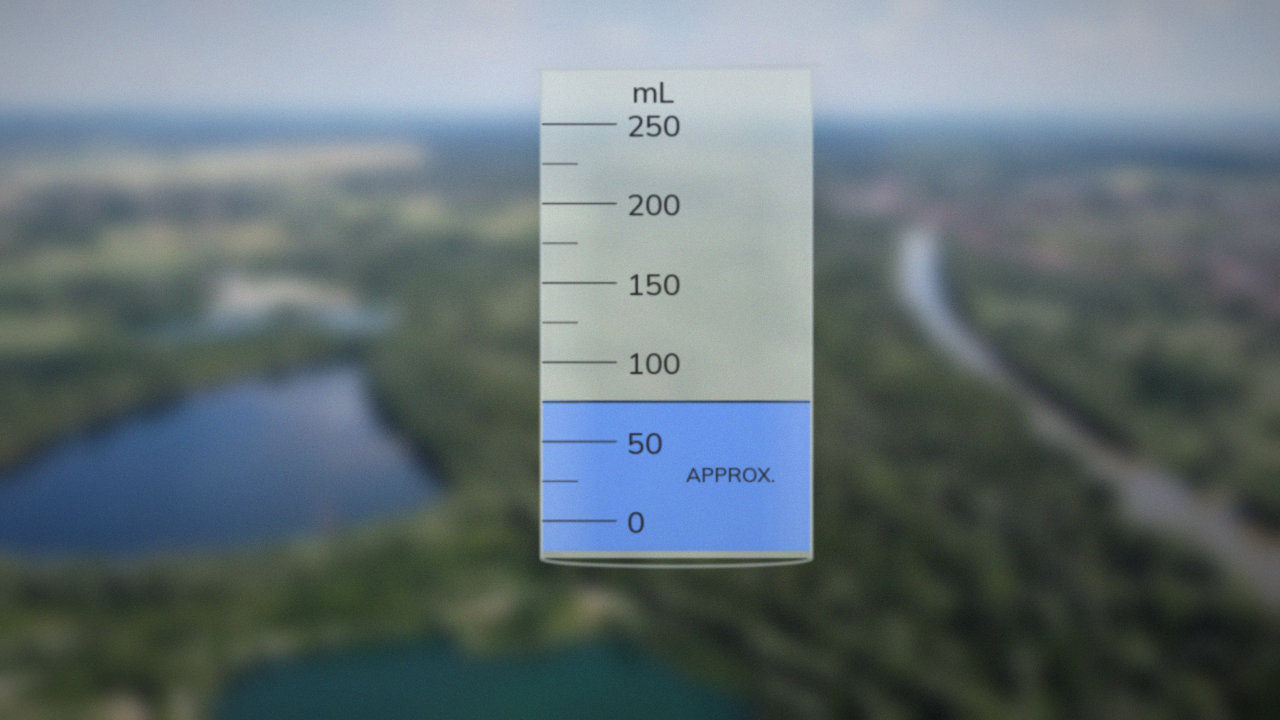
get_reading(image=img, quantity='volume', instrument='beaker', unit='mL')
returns 75 mL
